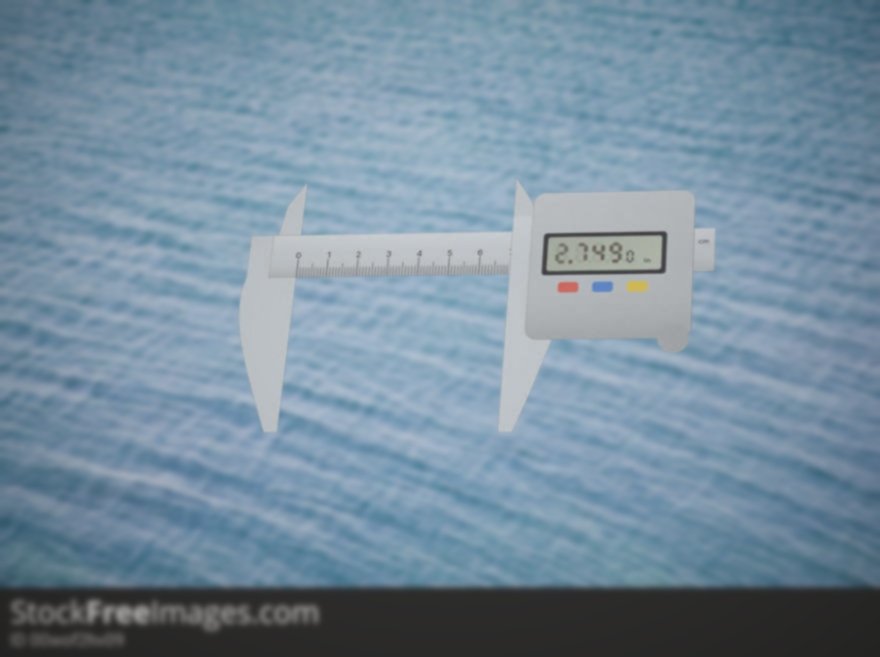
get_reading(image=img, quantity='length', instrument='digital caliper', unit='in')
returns 2.7490 in
